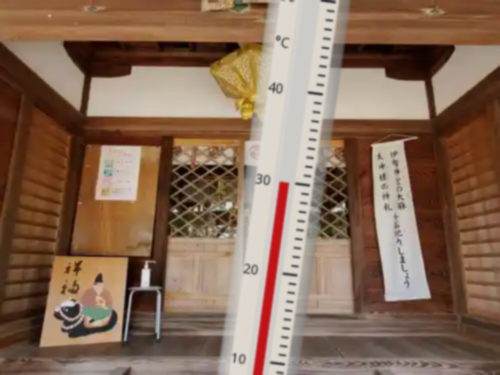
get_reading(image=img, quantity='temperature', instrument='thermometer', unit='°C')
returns 30 °C
